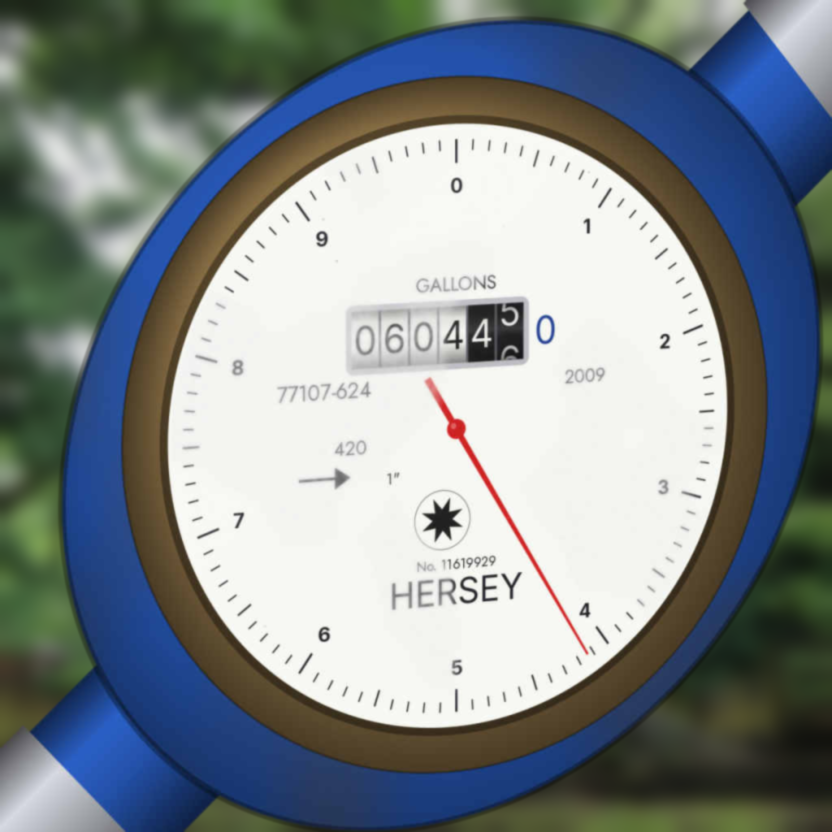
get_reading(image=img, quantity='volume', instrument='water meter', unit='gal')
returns 604454.1 gal
